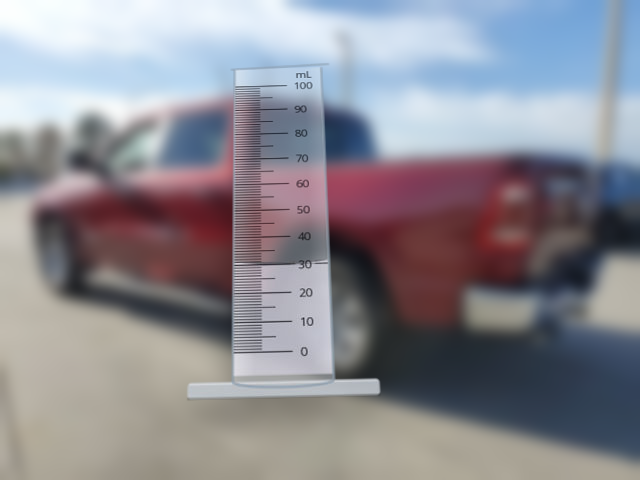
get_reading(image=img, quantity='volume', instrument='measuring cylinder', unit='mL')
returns 30 mL
